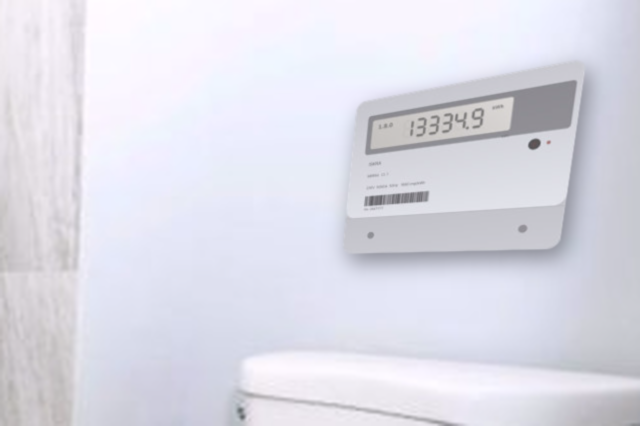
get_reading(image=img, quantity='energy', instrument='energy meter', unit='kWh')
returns 13334.9 kWh
